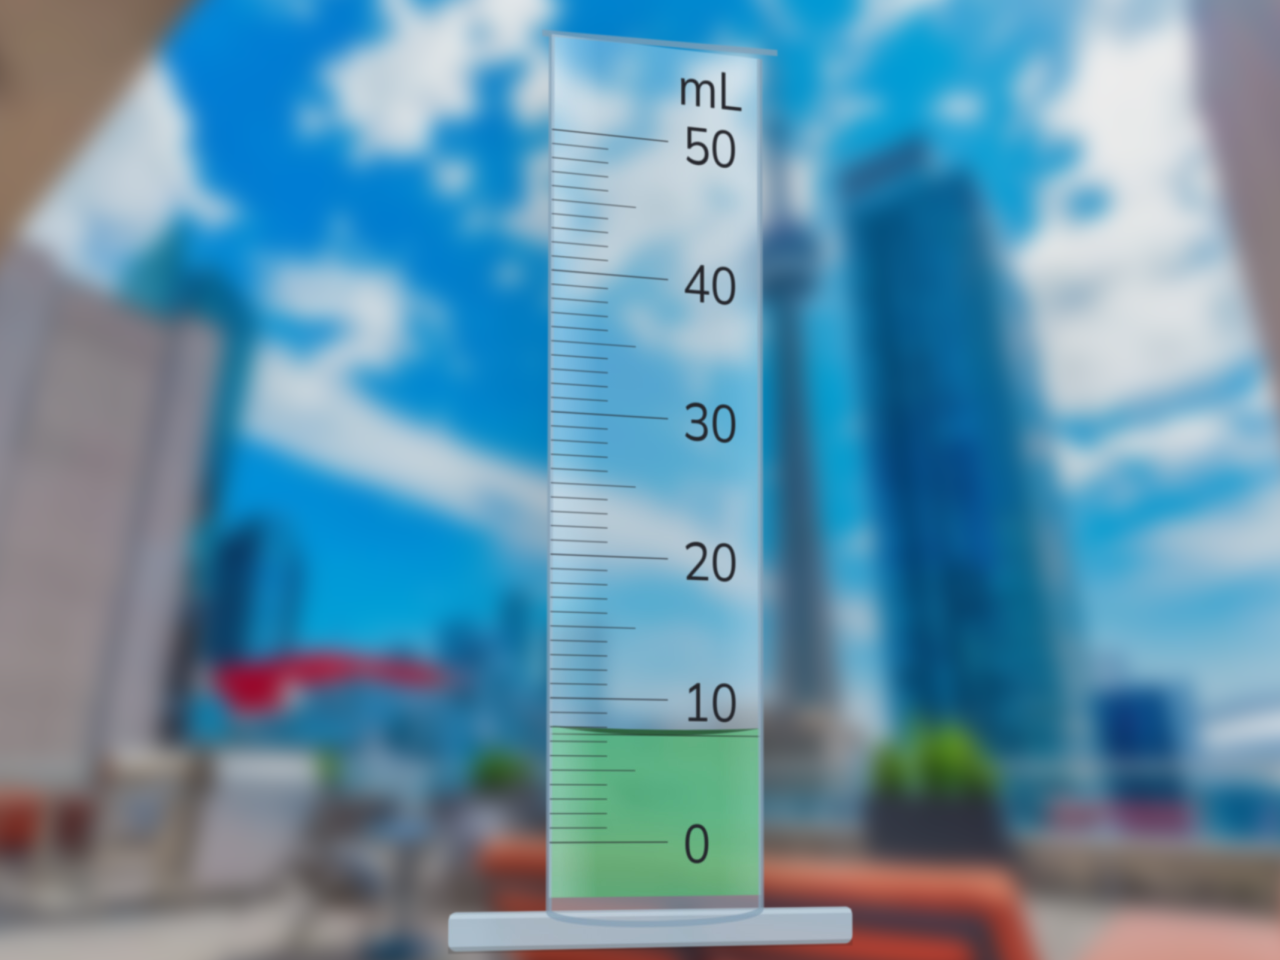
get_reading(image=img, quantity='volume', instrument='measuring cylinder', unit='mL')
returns 7.5 mL
